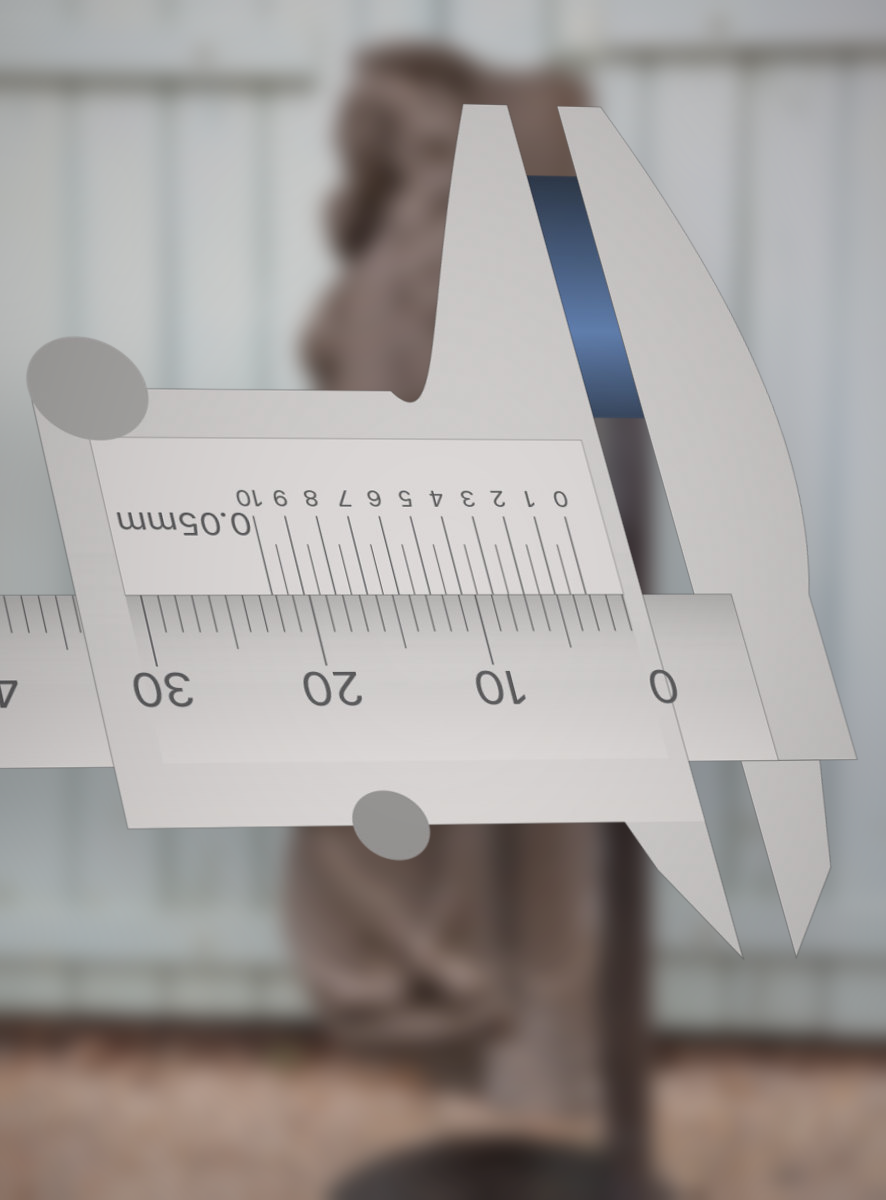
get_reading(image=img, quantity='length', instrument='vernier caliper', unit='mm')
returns 3.2 mm
